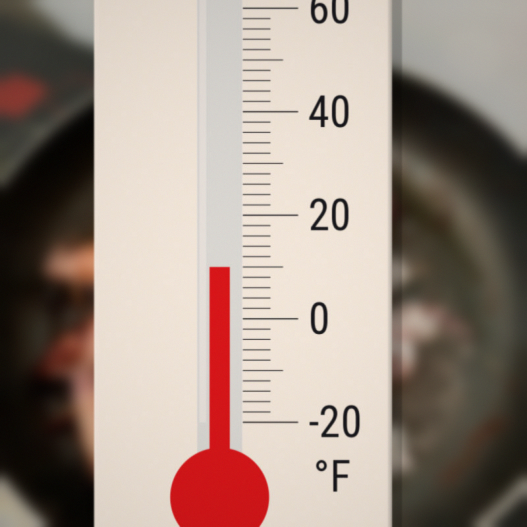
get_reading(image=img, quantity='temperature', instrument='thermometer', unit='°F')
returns 10 °F
